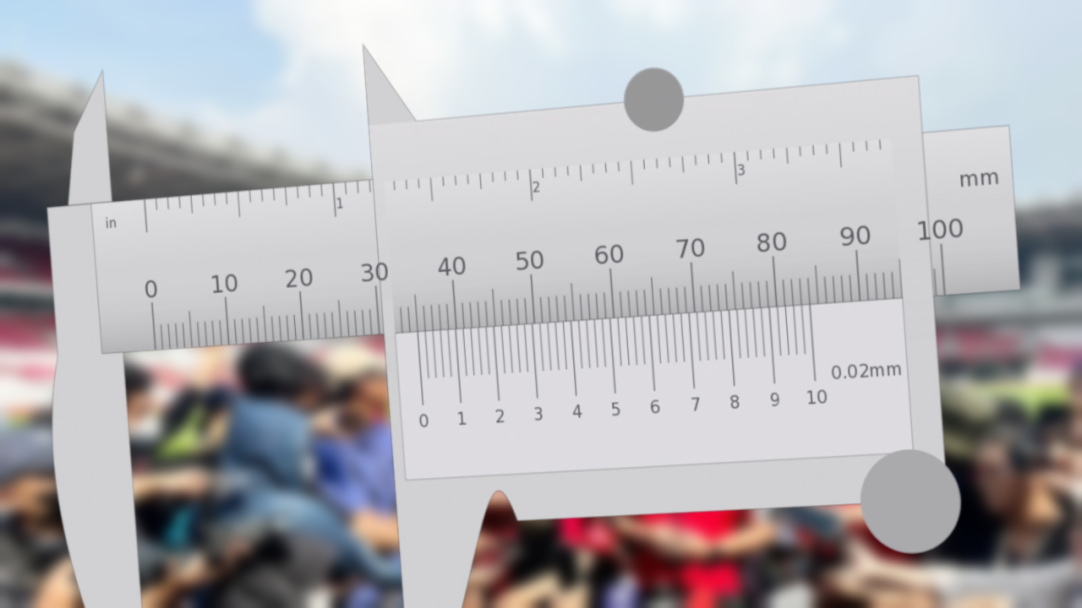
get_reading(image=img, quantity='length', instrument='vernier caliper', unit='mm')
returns 35.0 mm
